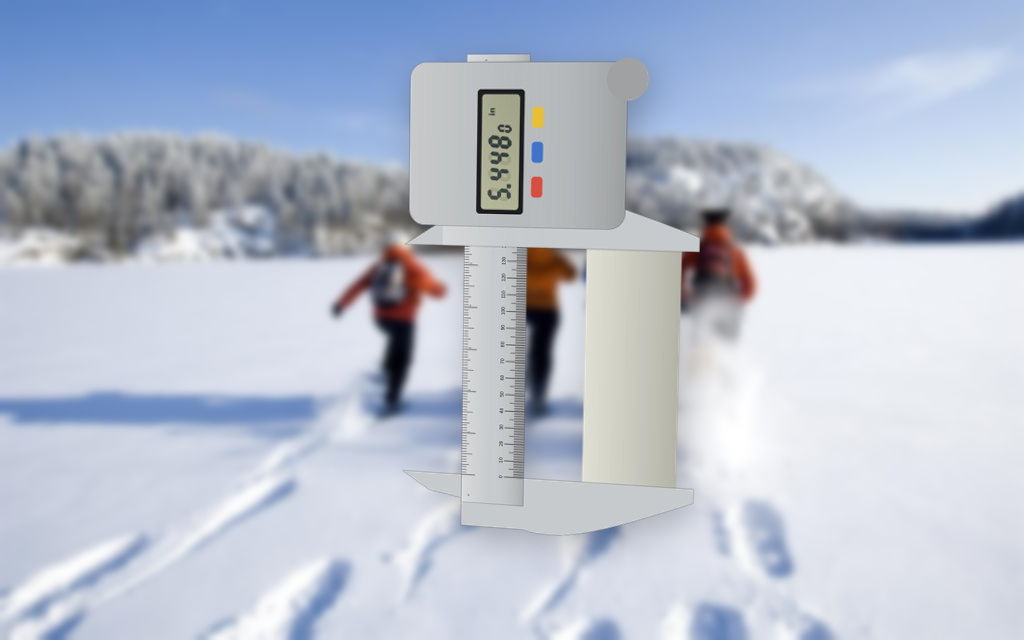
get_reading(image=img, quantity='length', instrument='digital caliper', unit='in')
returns 5.4480 in
